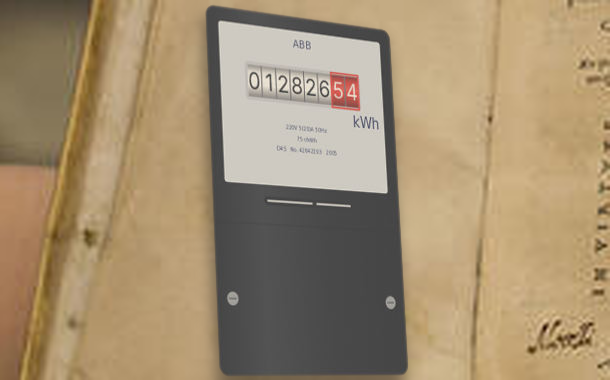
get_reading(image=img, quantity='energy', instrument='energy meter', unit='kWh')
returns 12826.54 kWh
